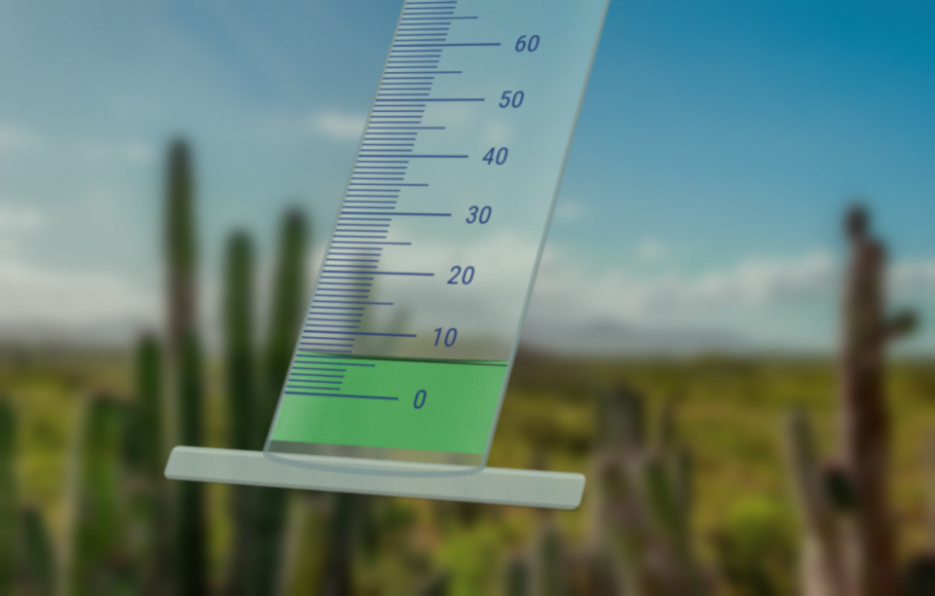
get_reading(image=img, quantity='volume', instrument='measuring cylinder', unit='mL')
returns 6 mL
